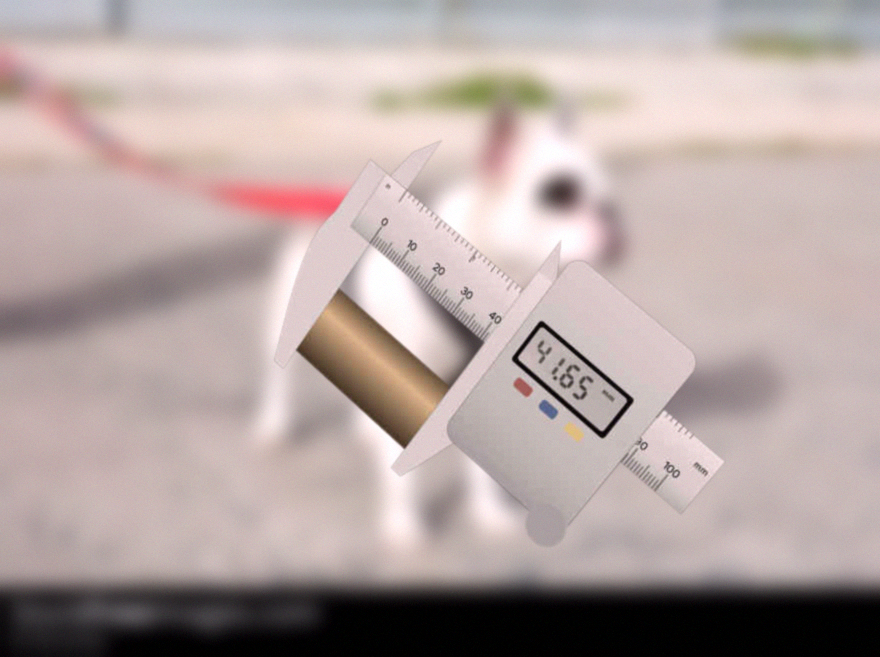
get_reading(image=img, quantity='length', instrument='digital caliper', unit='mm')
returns 41.65 mm
